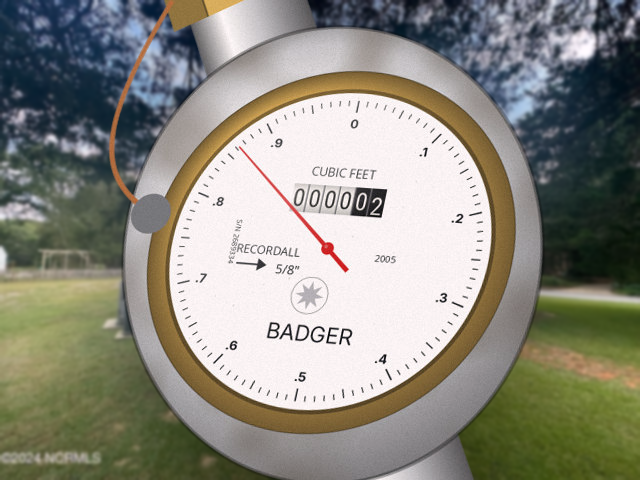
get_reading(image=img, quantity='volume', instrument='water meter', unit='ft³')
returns 1.86 ft³
